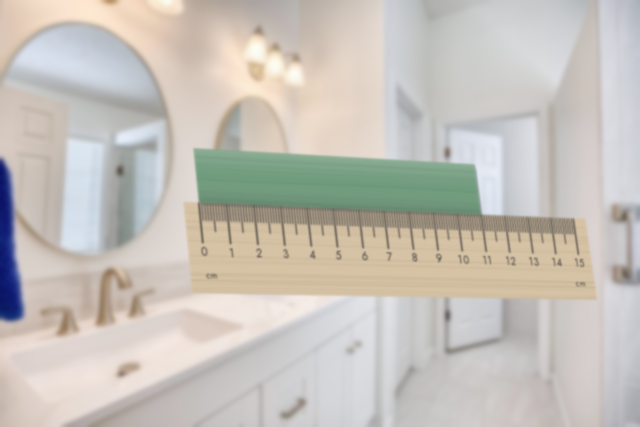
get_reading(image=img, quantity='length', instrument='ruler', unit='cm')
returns 11 cm
